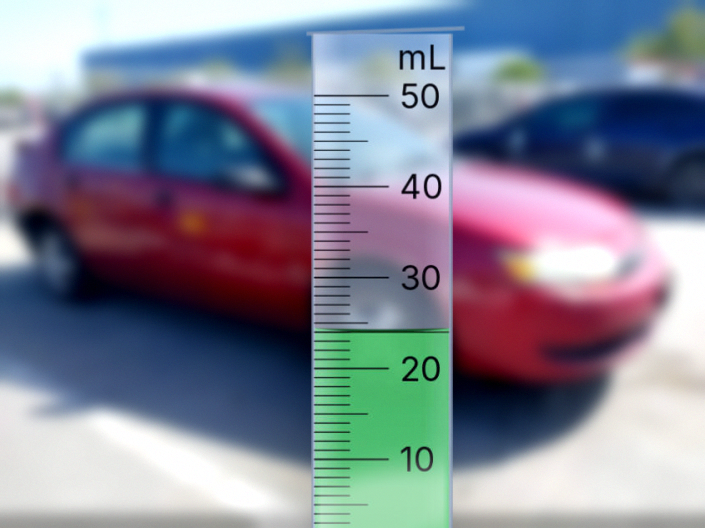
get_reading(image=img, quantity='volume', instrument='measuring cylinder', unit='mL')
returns 24 mL
